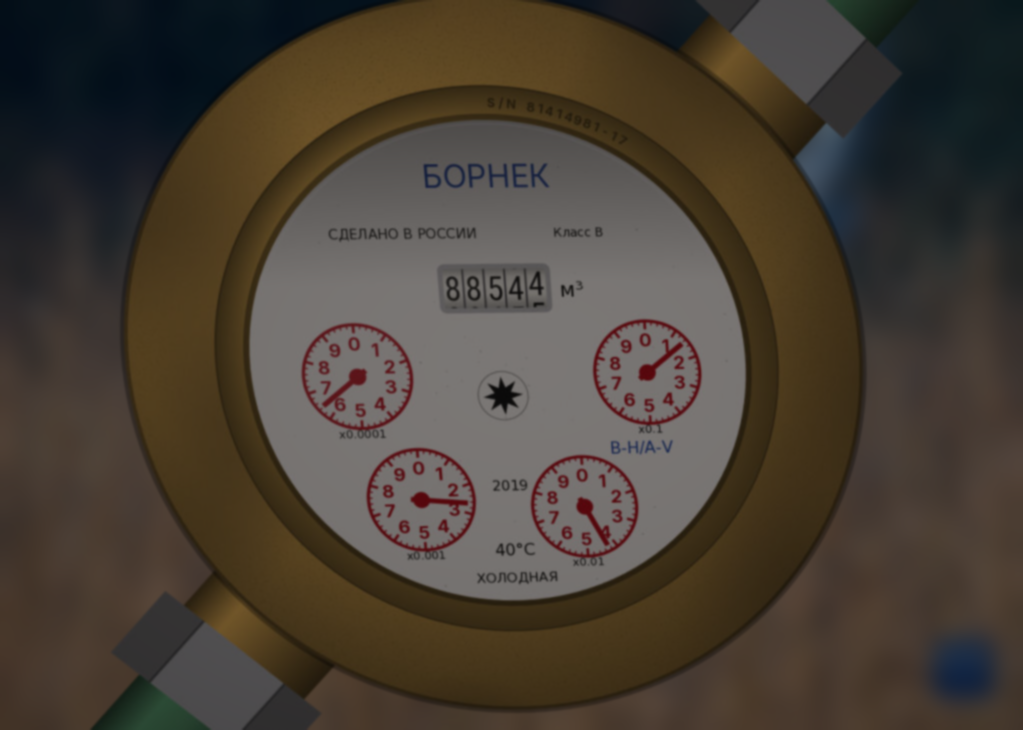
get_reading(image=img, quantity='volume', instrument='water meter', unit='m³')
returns 88544.1426 m³
